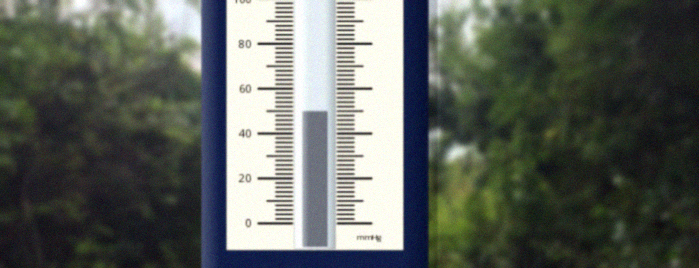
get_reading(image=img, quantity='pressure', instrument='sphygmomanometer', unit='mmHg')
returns 50 mmHg
